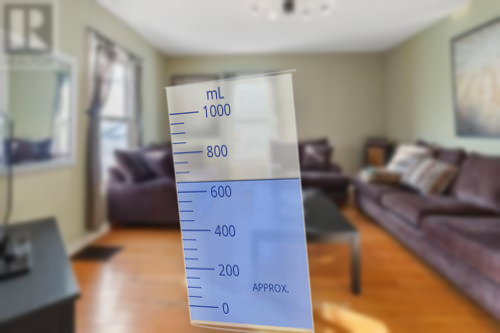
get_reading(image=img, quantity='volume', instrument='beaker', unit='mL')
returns 650 mL
